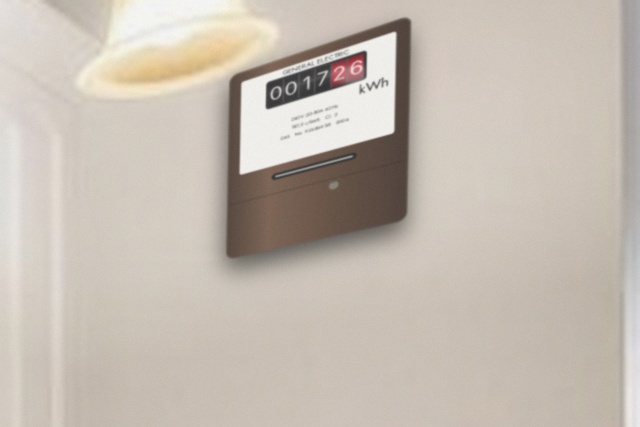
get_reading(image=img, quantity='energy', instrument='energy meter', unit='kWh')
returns 17.26 kWh
